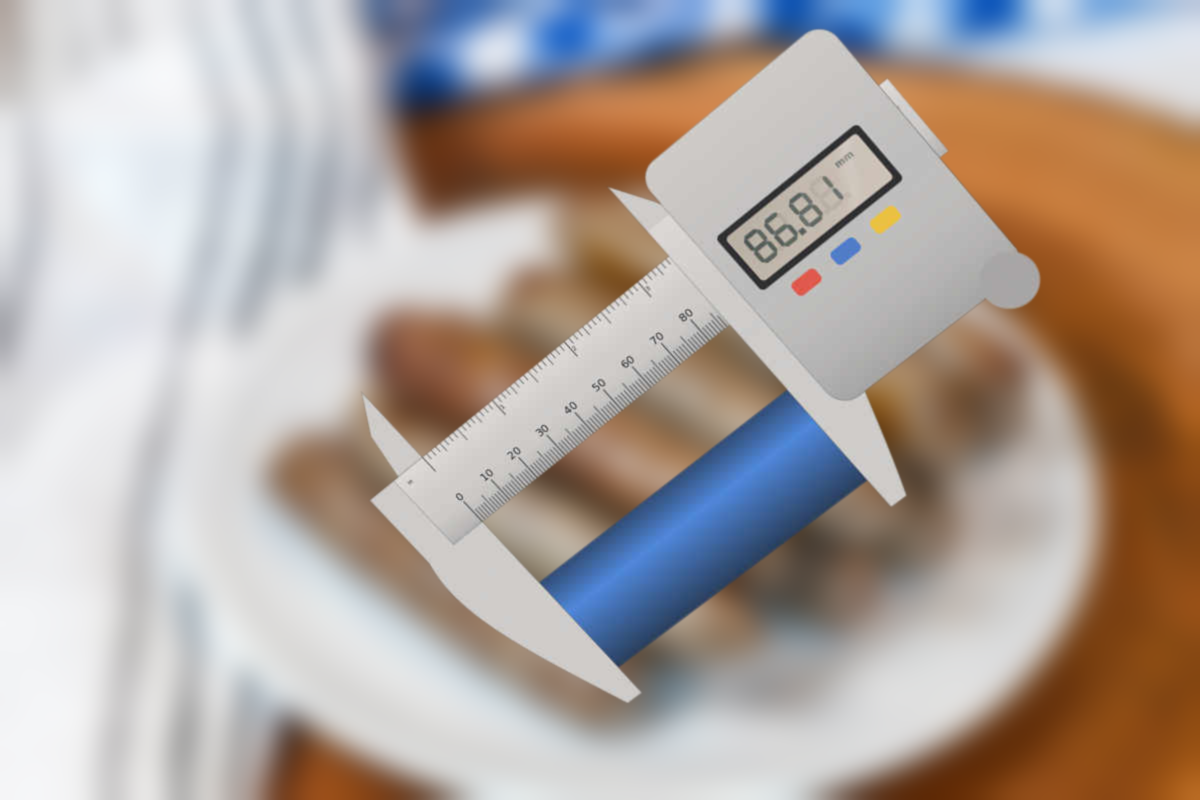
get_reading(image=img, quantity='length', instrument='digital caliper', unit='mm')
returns 86.81 mm
